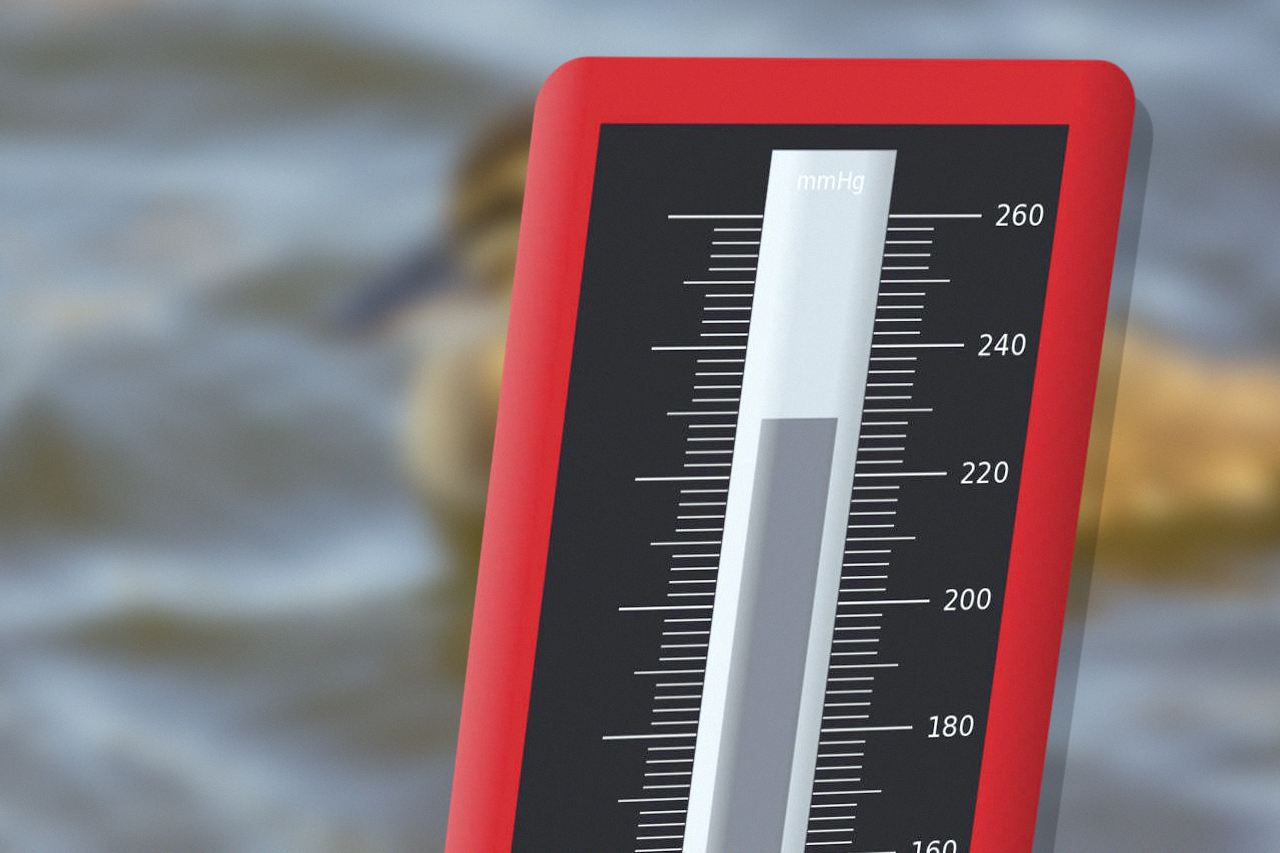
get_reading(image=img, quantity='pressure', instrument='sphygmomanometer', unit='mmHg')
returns 229 mmHg
